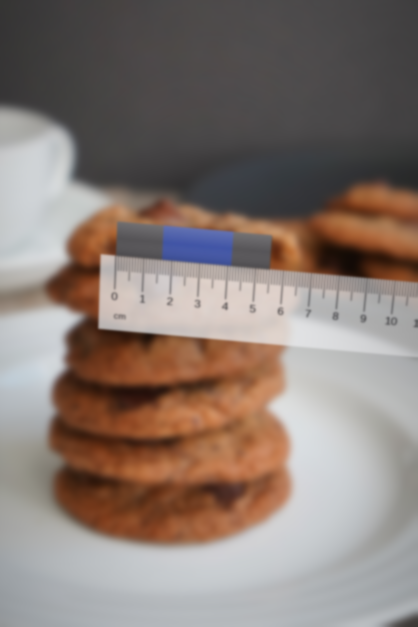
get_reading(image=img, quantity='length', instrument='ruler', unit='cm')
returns 5.5 cm
